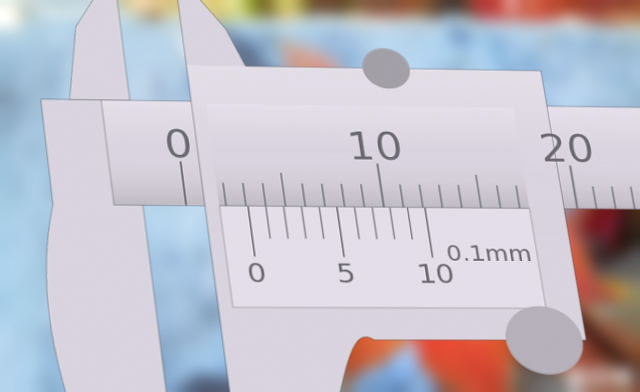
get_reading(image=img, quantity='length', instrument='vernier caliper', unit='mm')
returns 3.1 mm
